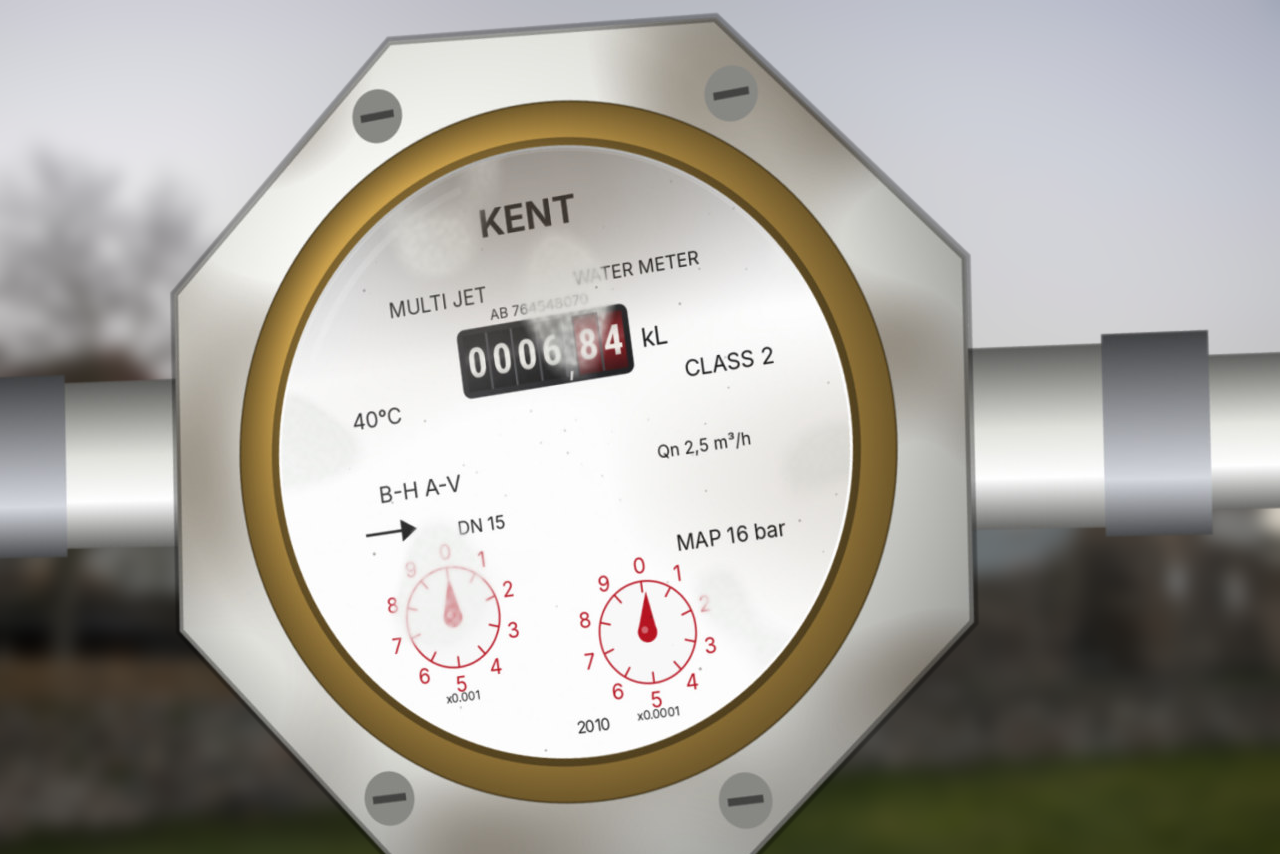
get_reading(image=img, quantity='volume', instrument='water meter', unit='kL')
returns 6.8400 kL
